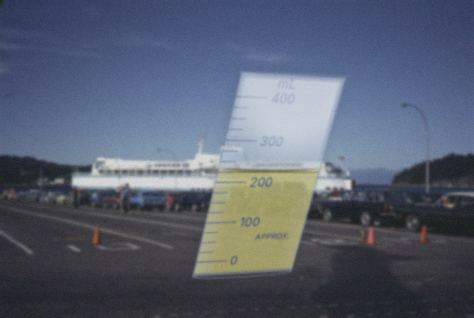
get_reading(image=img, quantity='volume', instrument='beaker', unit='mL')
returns 225 mL
